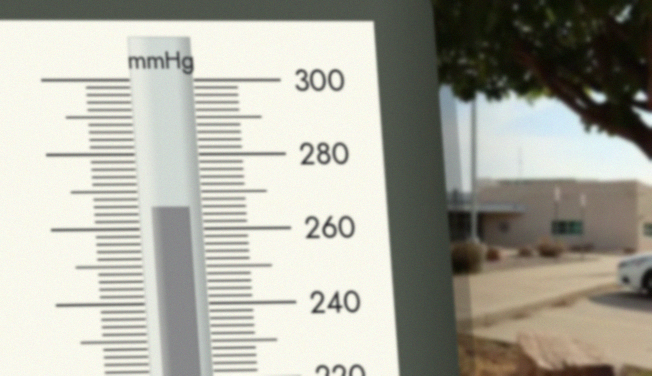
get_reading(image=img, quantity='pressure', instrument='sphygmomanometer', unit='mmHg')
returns 266 mmHg
